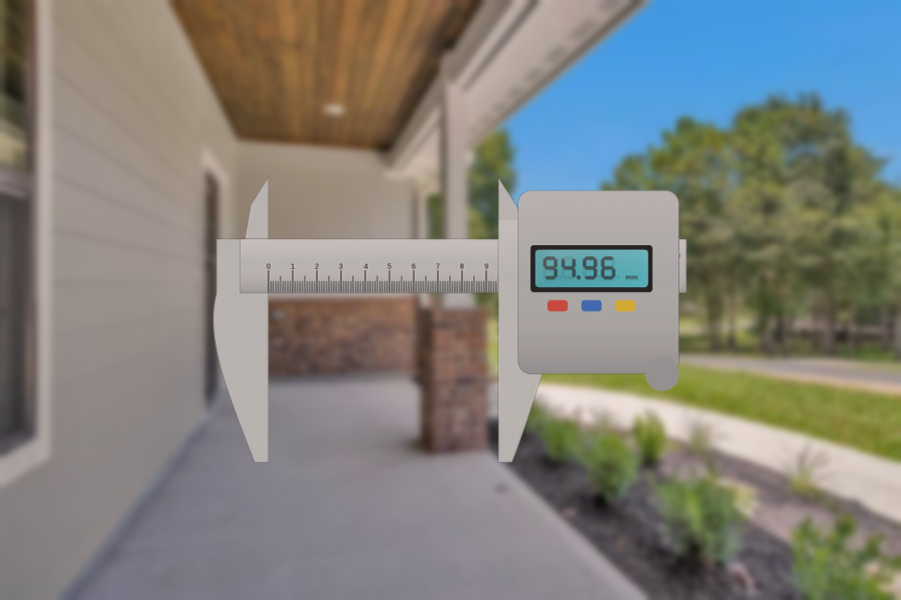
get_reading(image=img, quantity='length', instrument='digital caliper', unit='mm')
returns 94.96 mm
